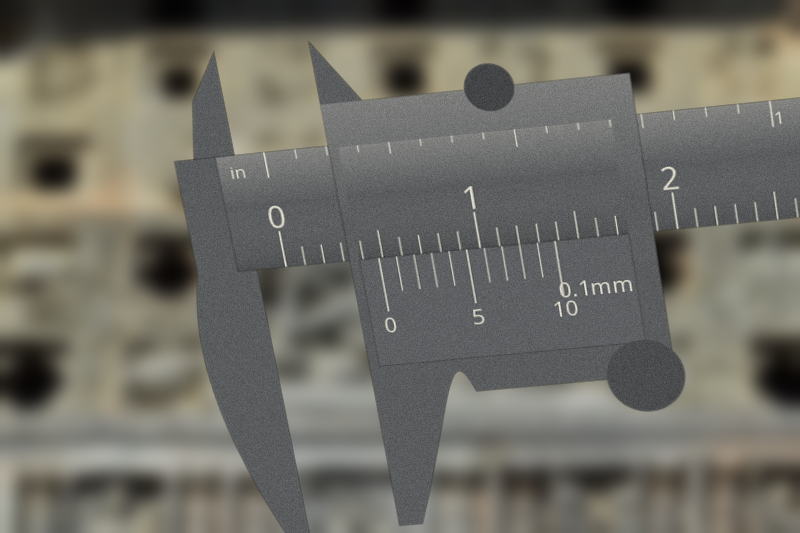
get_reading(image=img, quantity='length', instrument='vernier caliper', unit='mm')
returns 4.8 mm
